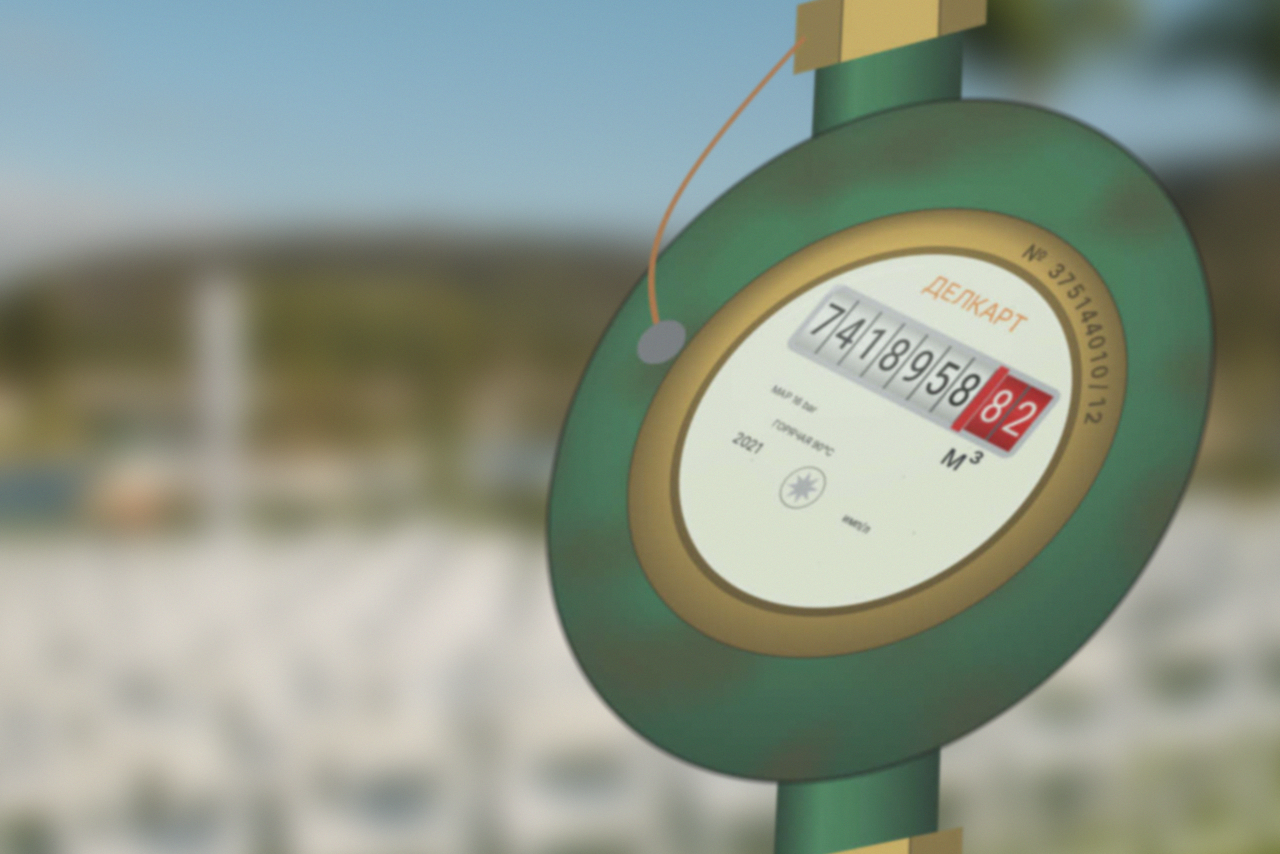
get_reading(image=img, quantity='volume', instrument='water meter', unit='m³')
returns 7418958.82 m³
